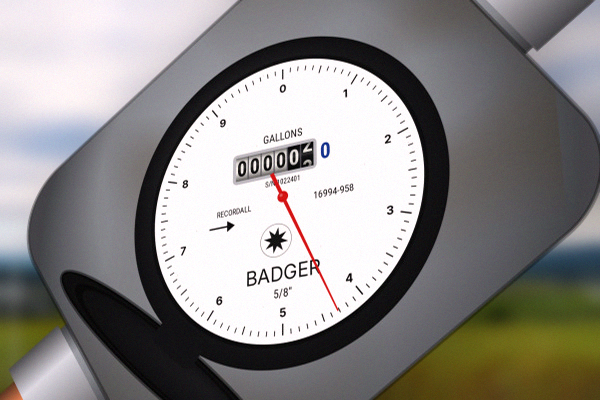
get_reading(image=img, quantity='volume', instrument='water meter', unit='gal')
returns 24.3 gal
